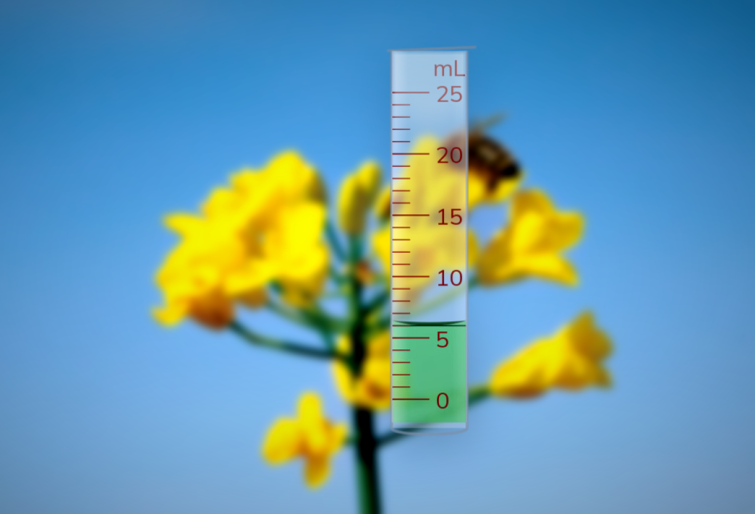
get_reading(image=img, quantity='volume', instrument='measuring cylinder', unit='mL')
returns 6 mL
